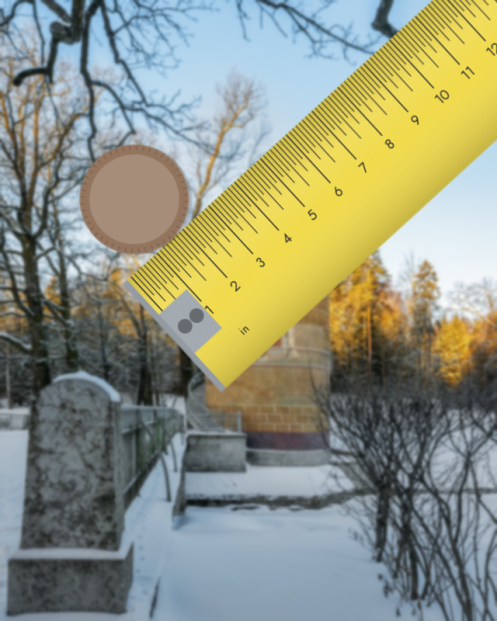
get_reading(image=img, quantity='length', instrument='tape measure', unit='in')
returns 3.125 in
